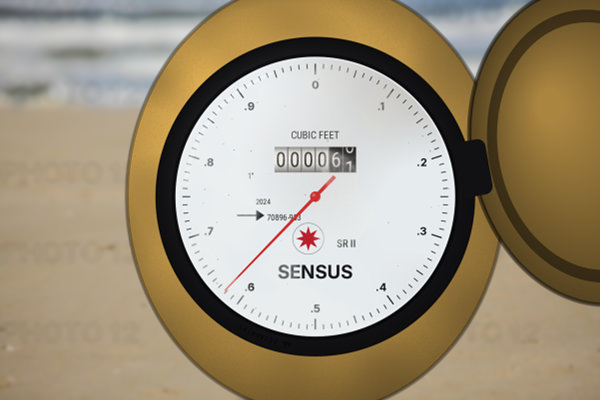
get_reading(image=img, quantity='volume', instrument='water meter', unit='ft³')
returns 60.62 ft³
